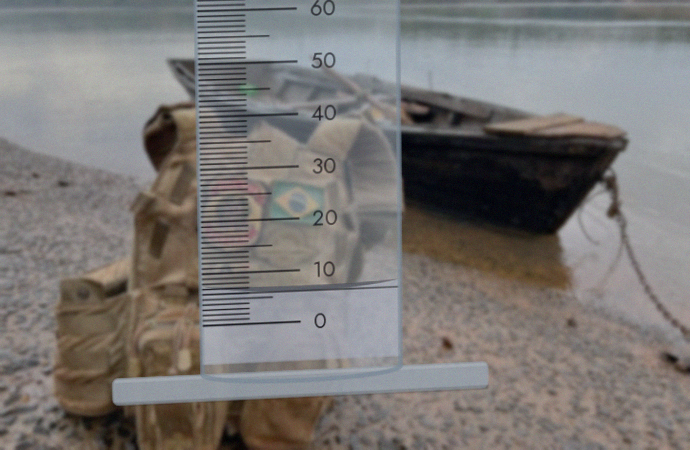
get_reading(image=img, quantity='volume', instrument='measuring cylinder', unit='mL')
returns 6 mL
